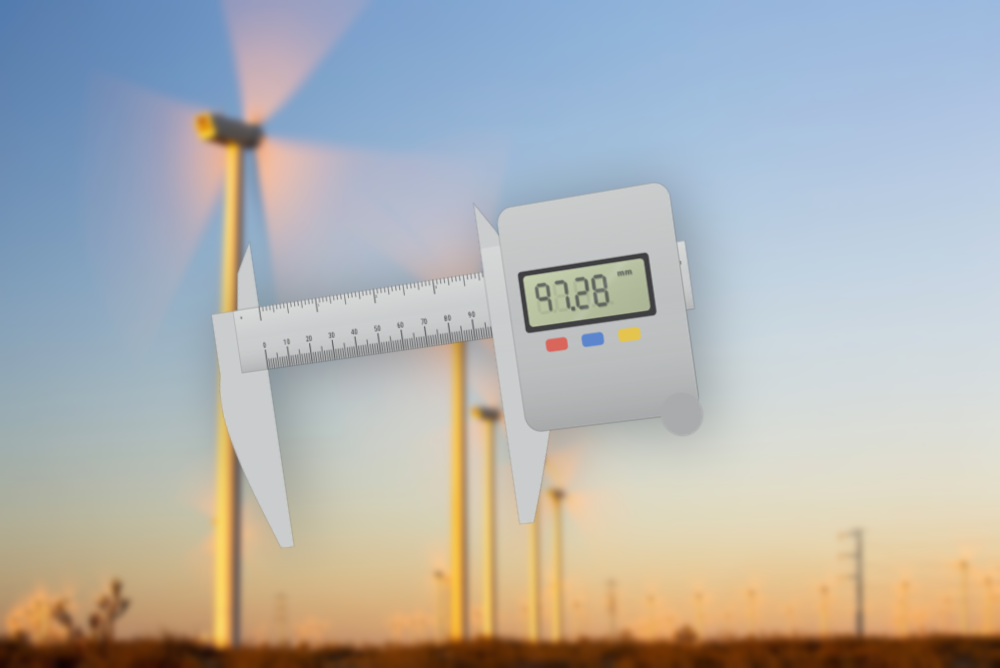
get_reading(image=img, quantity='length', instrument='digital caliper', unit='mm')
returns 97.28 mm
